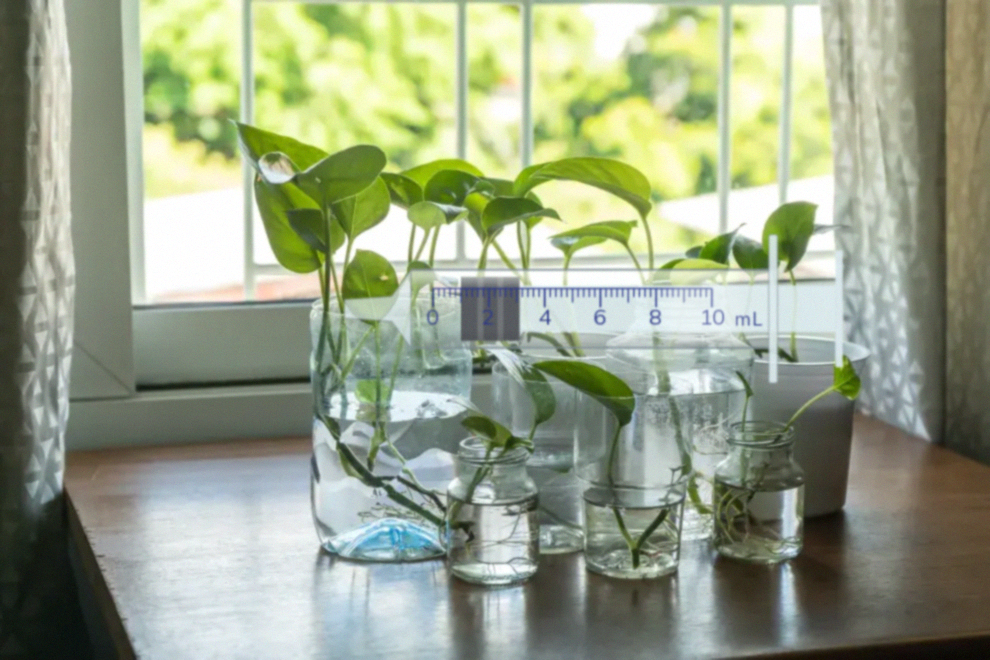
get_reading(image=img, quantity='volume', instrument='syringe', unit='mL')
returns 1 mL
